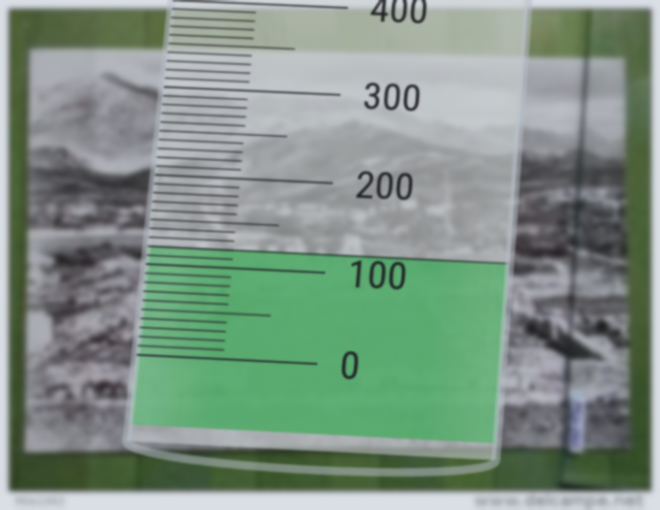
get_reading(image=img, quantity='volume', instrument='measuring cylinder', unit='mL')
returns 120 mL
